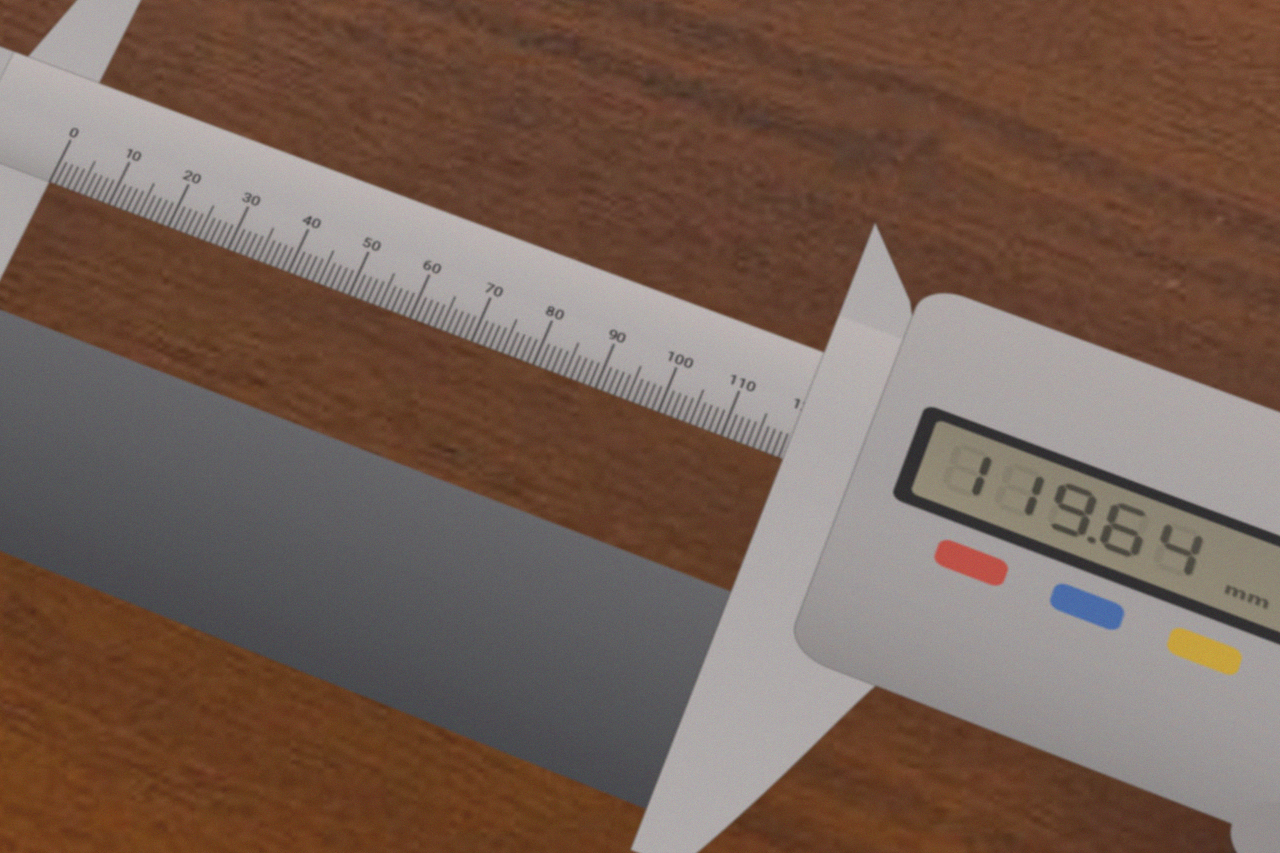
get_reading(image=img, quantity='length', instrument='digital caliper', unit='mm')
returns 119.64 mm
